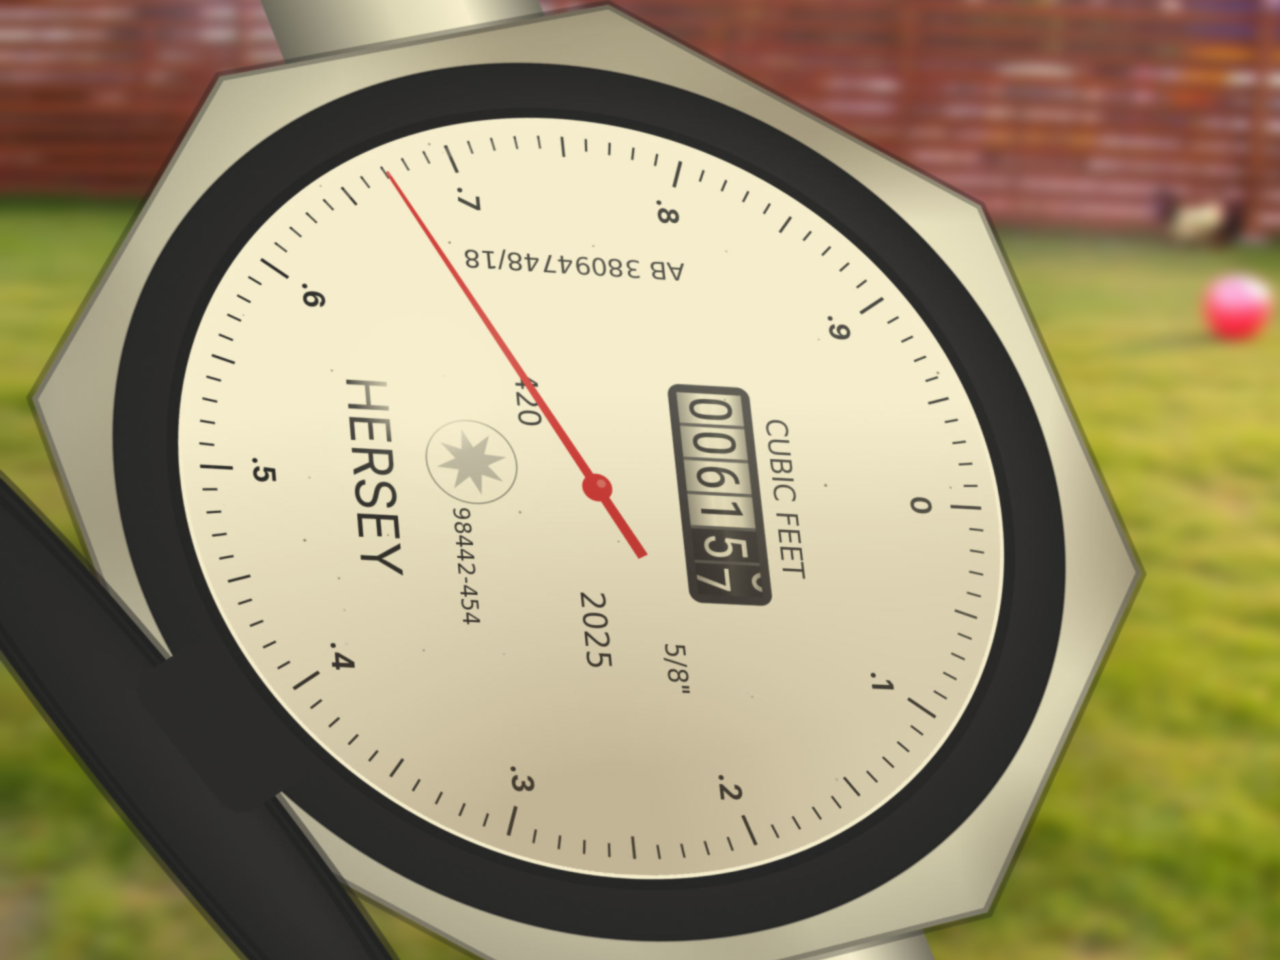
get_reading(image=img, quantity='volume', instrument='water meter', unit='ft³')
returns 6156.67 ft³
